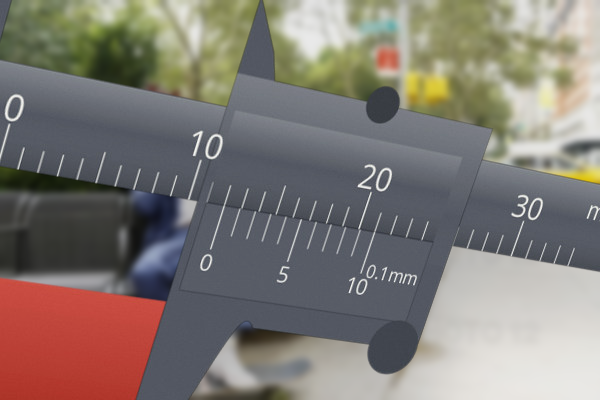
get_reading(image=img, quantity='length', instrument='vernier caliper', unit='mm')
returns 12.0 mm
